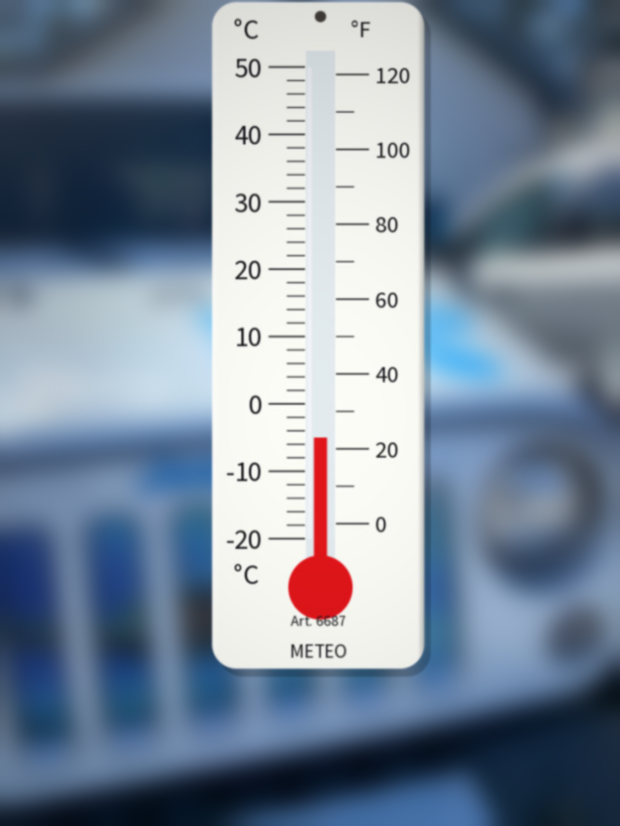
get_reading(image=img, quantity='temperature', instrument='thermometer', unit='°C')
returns -5 °C
